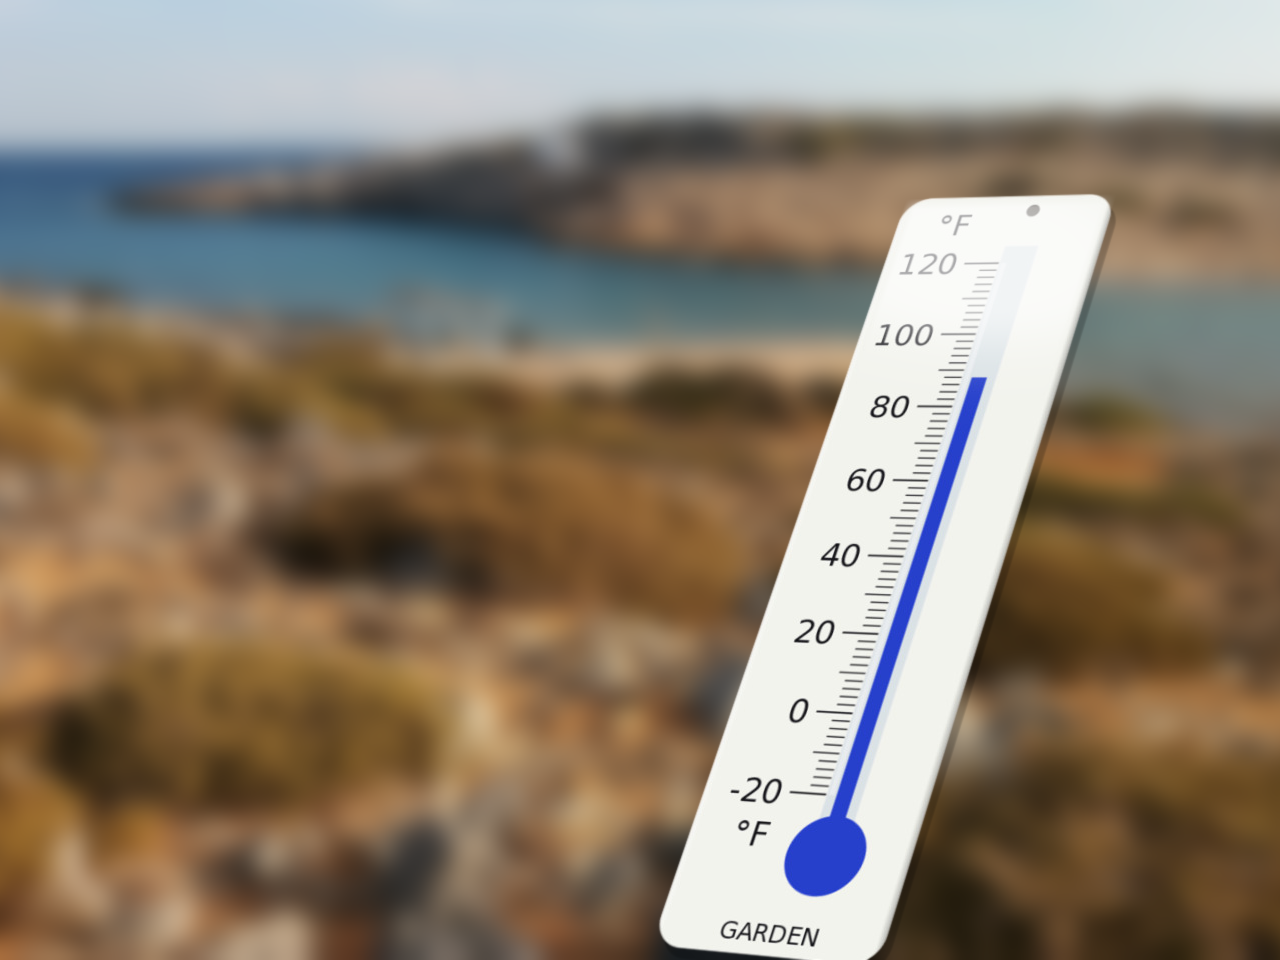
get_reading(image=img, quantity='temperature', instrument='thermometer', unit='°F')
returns 88 °F
